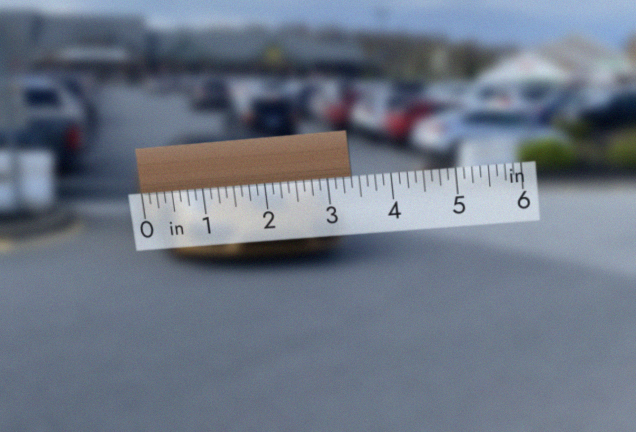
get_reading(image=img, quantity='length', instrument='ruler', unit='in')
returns 3.375 in
